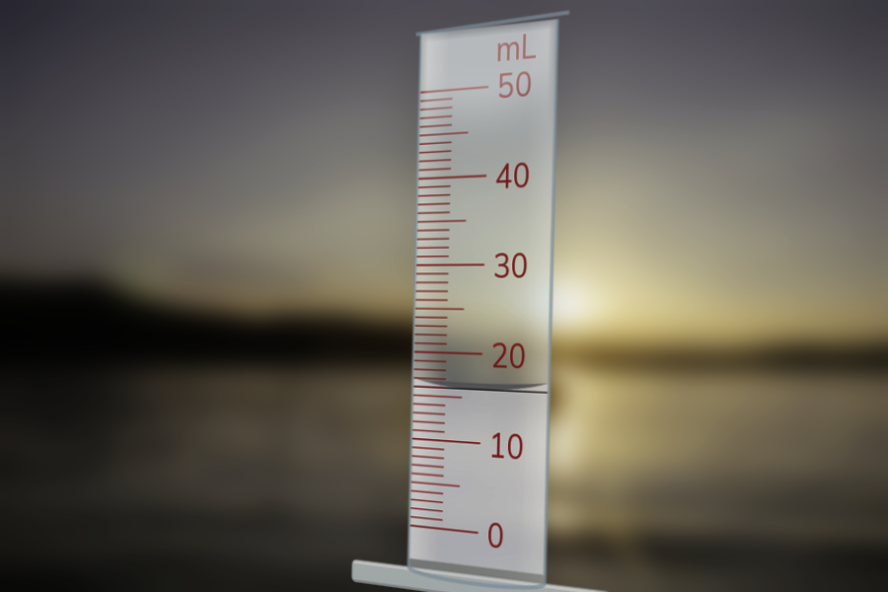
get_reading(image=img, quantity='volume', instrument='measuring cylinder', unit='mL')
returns 16 mL
